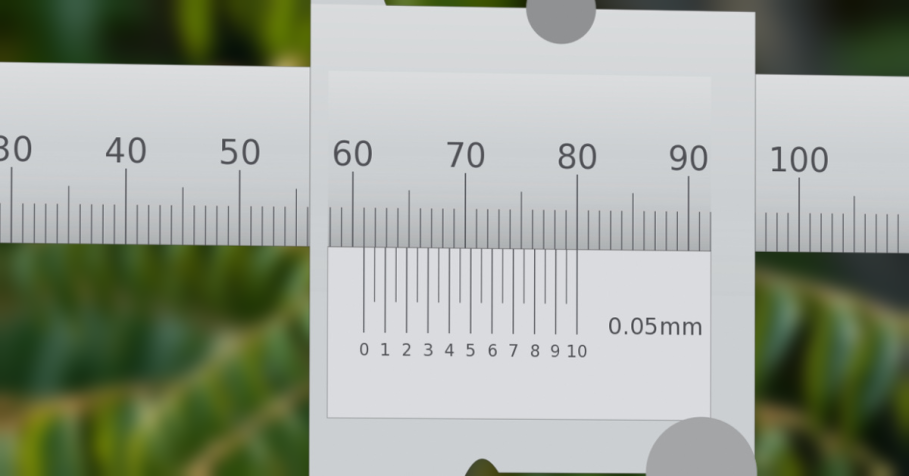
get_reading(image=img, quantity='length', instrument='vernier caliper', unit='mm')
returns 61.0 mm
